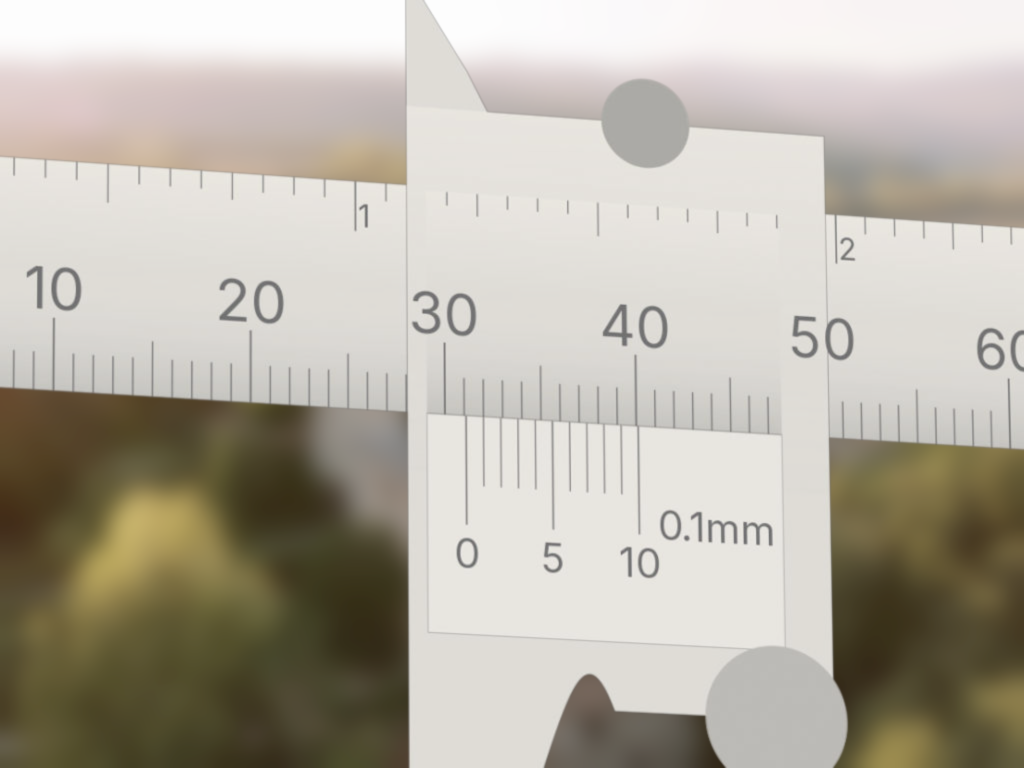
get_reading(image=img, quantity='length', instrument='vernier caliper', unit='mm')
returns 31.1 mm
